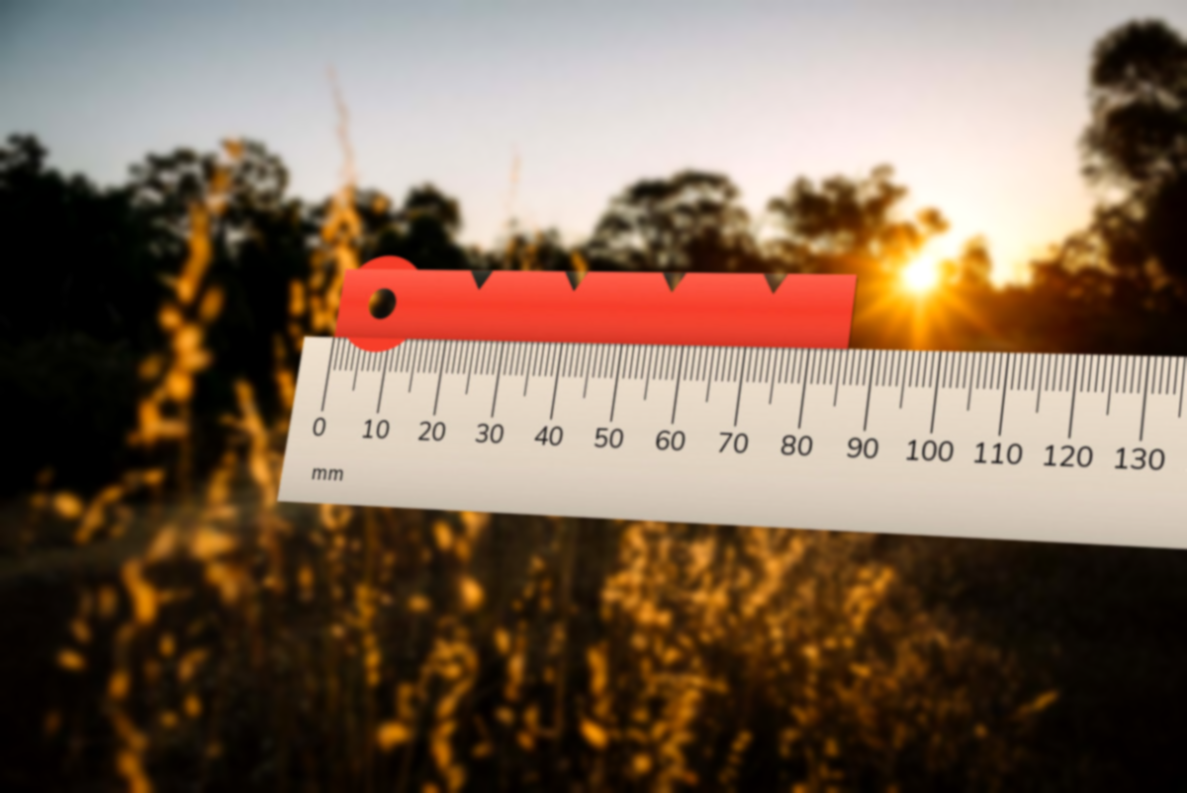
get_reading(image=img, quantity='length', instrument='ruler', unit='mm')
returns 86 mm
